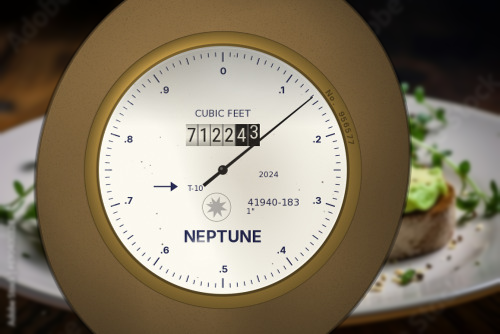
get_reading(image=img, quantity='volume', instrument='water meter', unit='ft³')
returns 712243.14 ft³
